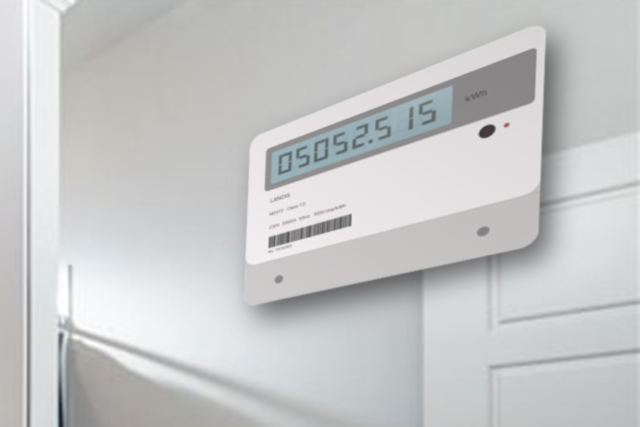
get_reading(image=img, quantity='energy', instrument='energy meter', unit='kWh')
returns 5052.515 kWh
